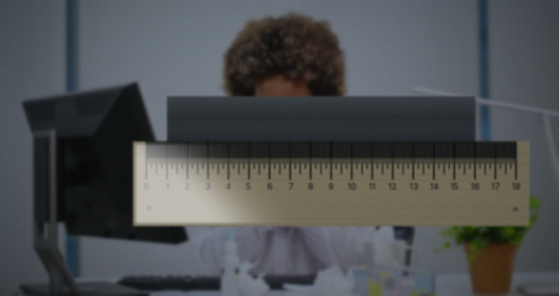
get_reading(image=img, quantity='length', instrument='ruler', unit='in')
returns 15 in
